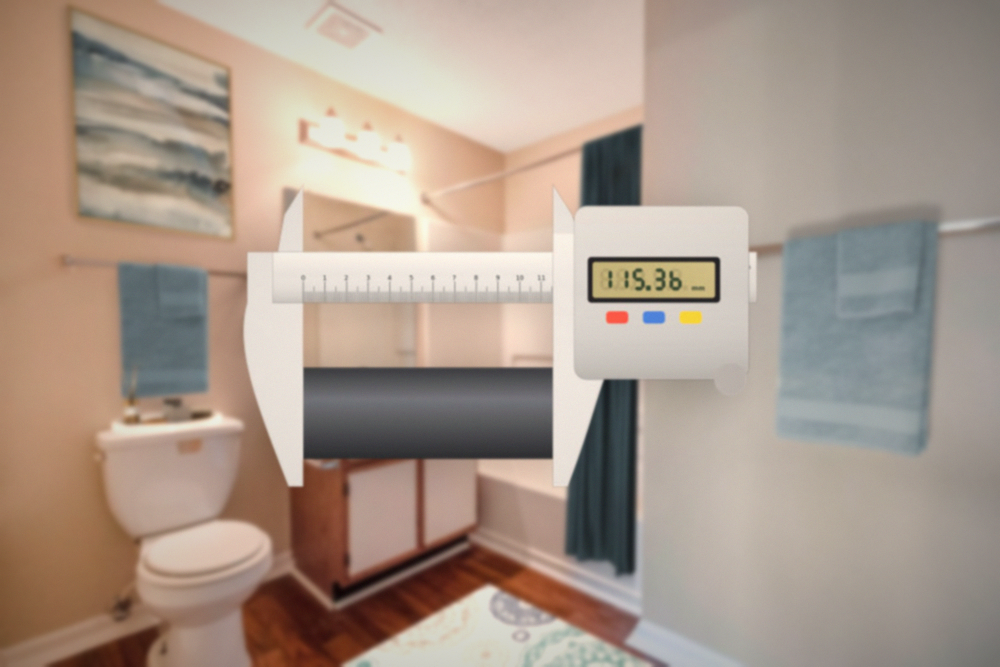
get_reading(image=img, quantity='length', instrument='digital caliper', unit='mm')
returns 115.36 mm
